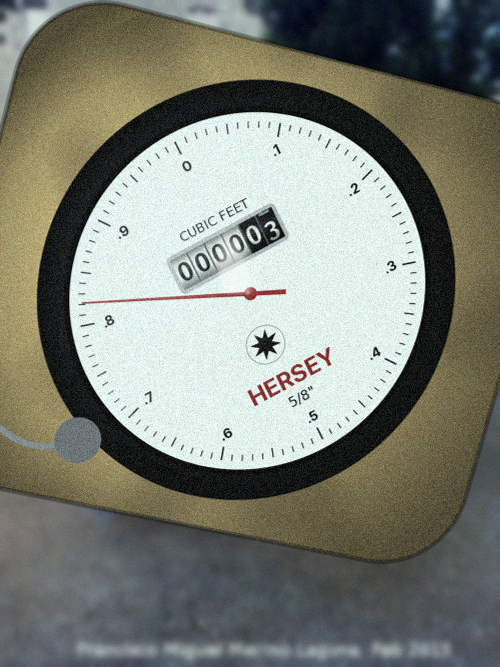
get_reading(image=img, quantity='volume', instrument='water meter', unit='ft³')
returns 2.82 ft³
